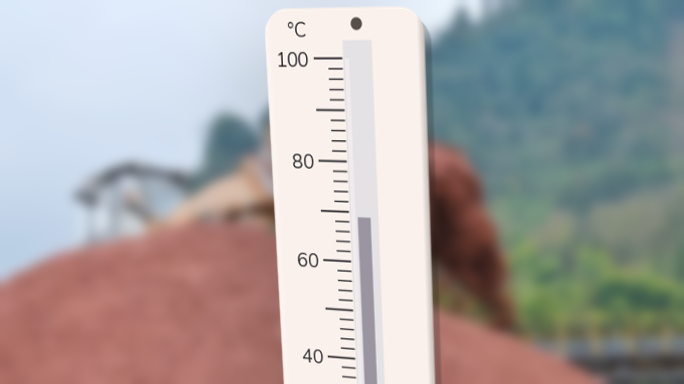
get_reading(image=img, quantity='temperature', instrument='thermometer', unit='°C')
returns 69 °C
